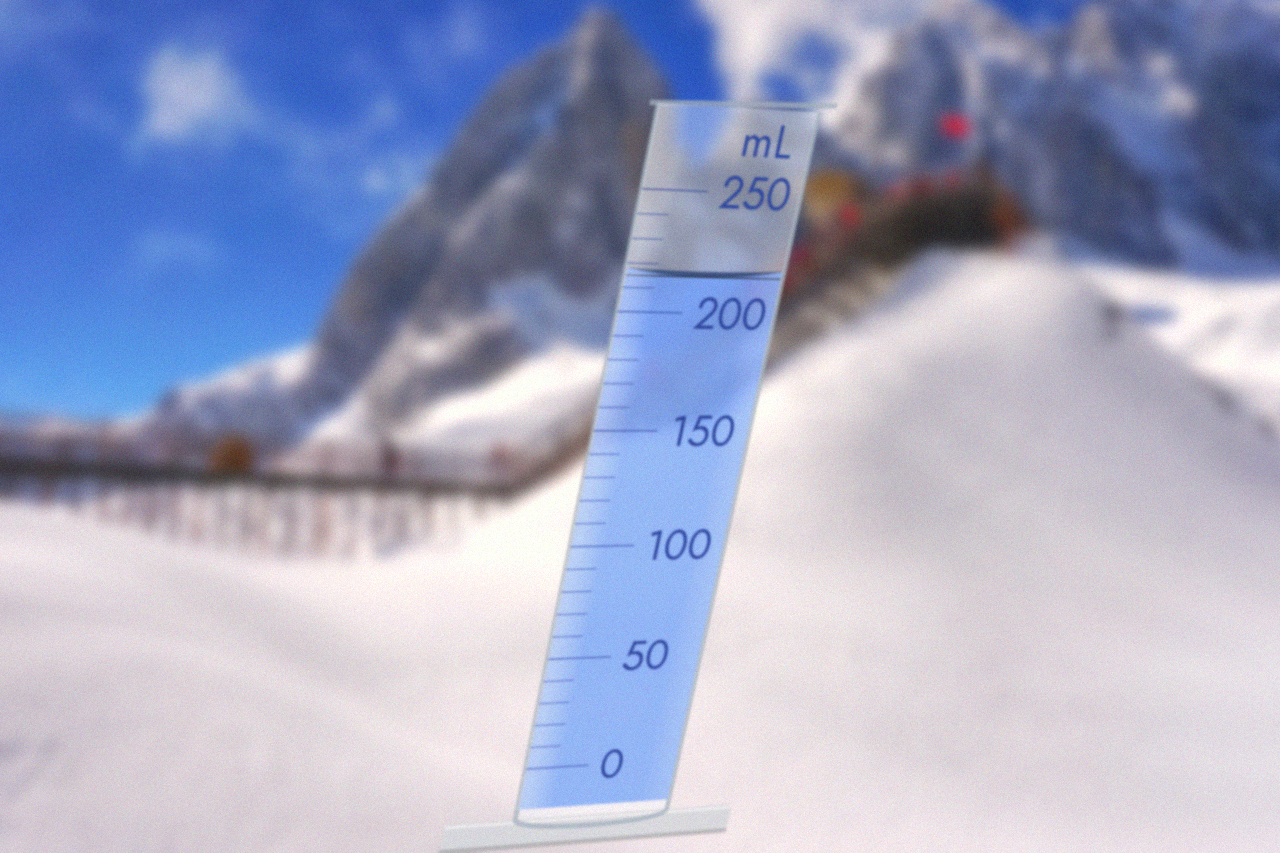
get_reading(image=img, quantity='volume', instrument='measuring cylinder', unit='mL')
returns 215 mL
